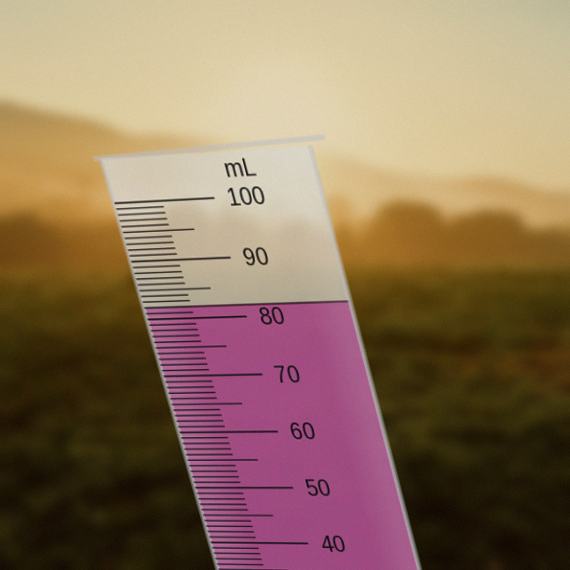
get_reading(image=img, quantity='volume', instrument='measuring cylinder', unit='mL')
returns 82 mL
